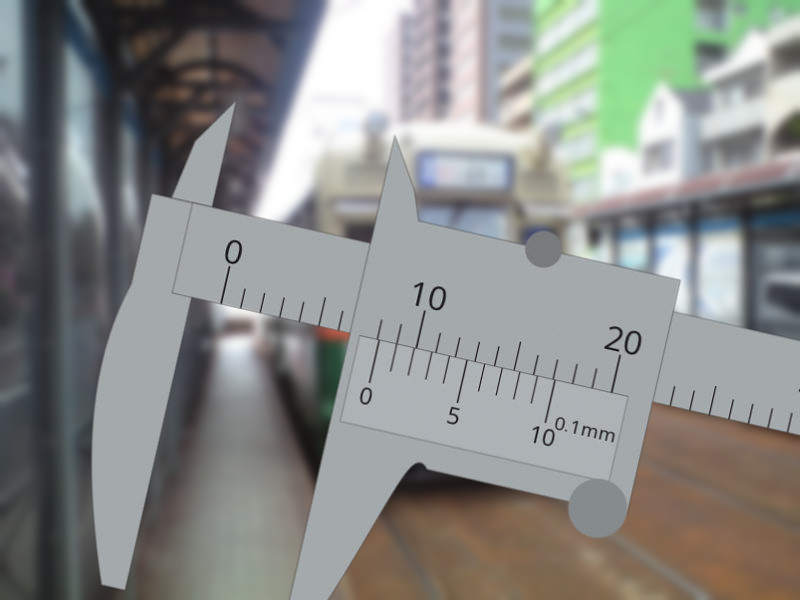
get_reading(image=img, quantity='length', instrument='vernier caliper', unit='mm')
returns 8.1 mm
